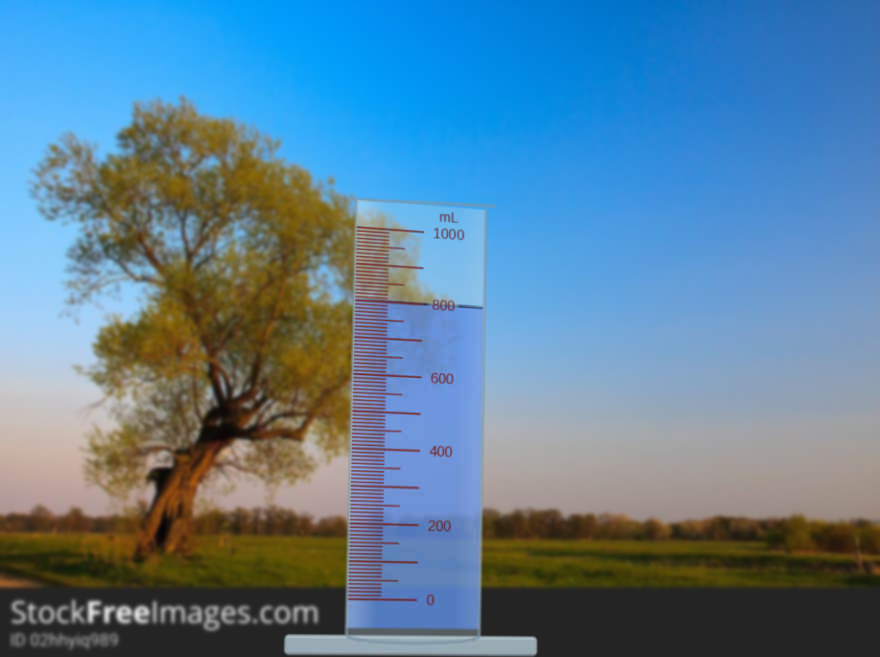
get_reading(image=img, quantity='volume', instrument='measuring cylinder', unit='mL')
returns 800 mL
